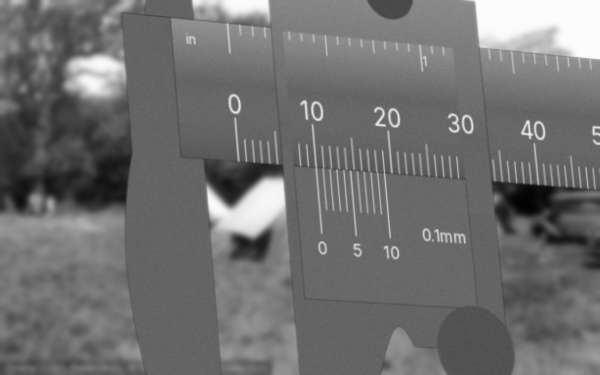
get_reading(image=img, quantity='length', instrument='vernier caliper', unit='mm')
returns 10.0 mm
